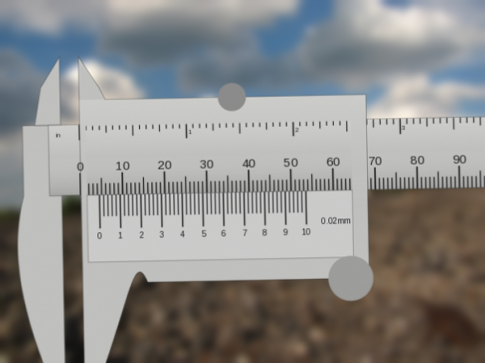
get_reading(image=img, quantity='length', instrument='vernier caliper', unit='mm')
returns 4.5 mm
